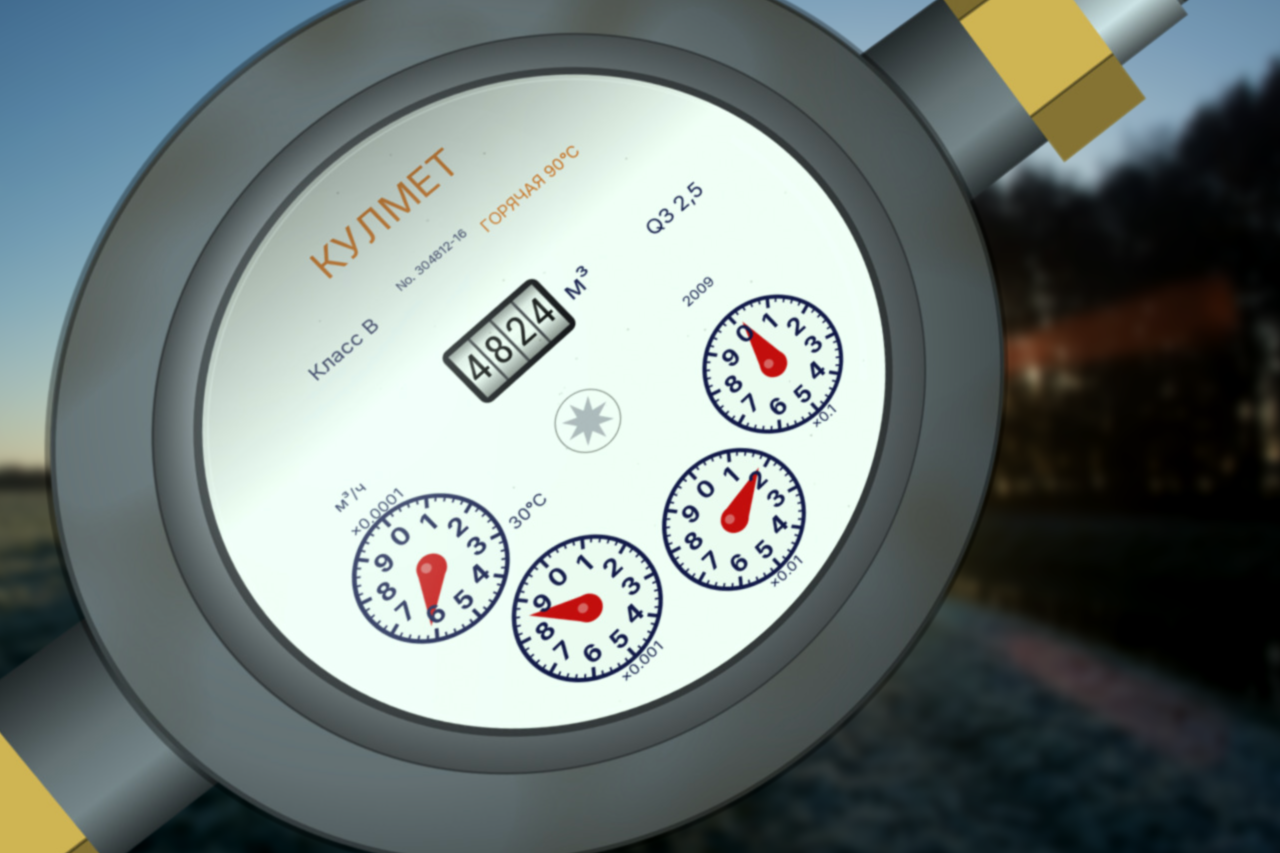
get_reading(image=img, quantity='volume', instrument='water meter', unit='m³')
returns 4824.0186 m³
